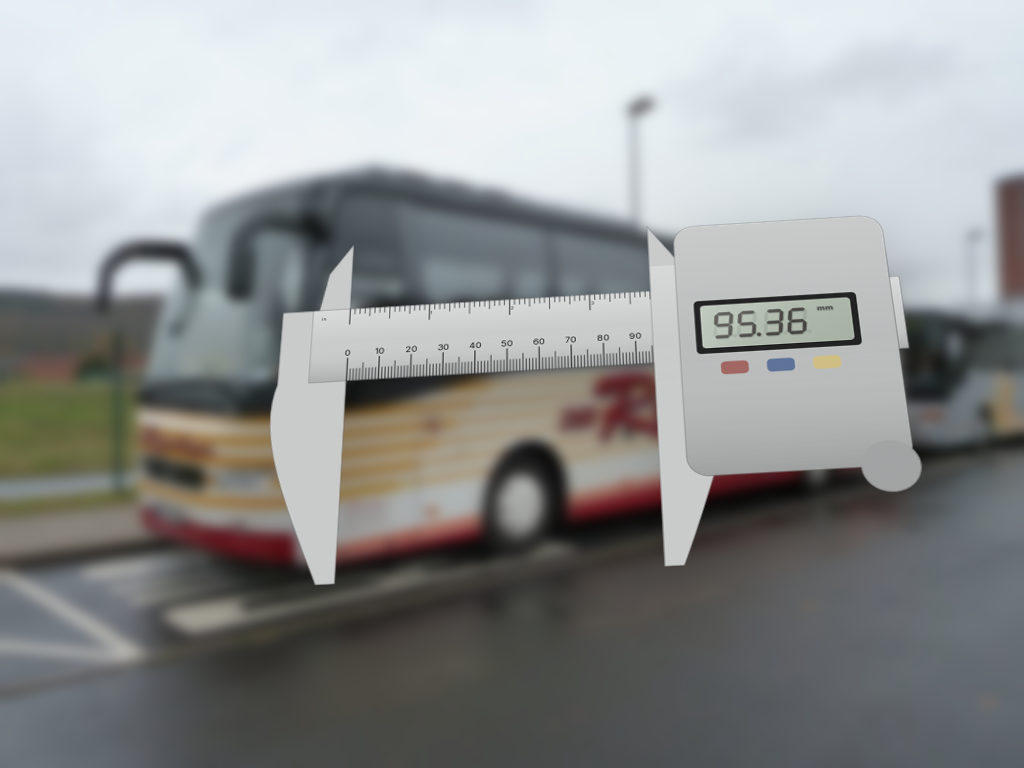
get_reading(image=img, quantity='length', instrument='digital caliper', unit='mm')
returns 95.36 mm
